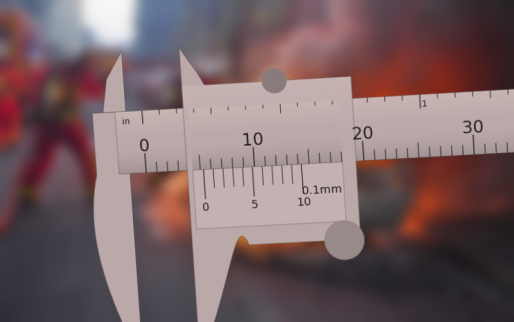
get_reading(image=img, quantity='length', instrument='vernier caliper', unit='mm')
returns 5.3 mm
